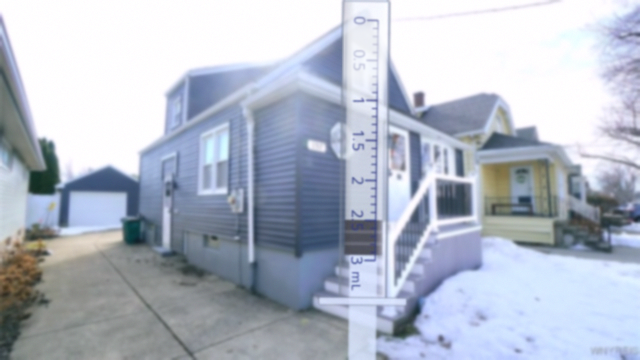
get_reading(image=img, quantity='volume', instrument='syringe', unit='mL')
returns 2.5 mL
